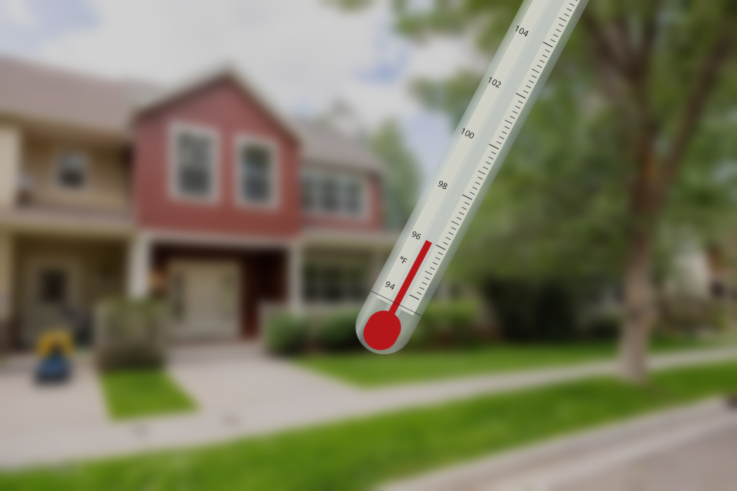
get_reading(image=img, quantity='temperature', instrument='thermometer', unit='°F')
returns 96 °F
